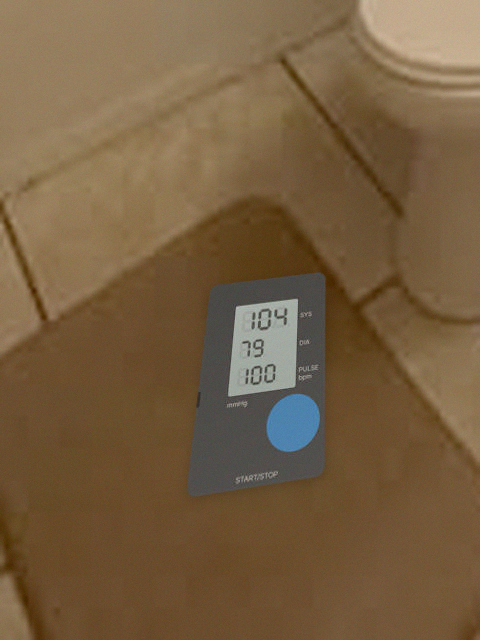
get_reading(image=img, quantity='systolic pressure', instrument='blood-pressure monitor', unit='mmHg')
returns 104 mmHg
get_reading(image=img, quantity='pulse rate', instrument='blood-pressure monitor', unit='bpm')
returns 100 bpm
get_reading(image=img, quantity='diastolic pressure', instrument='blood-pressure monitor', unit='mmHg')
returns 79 mmHg
